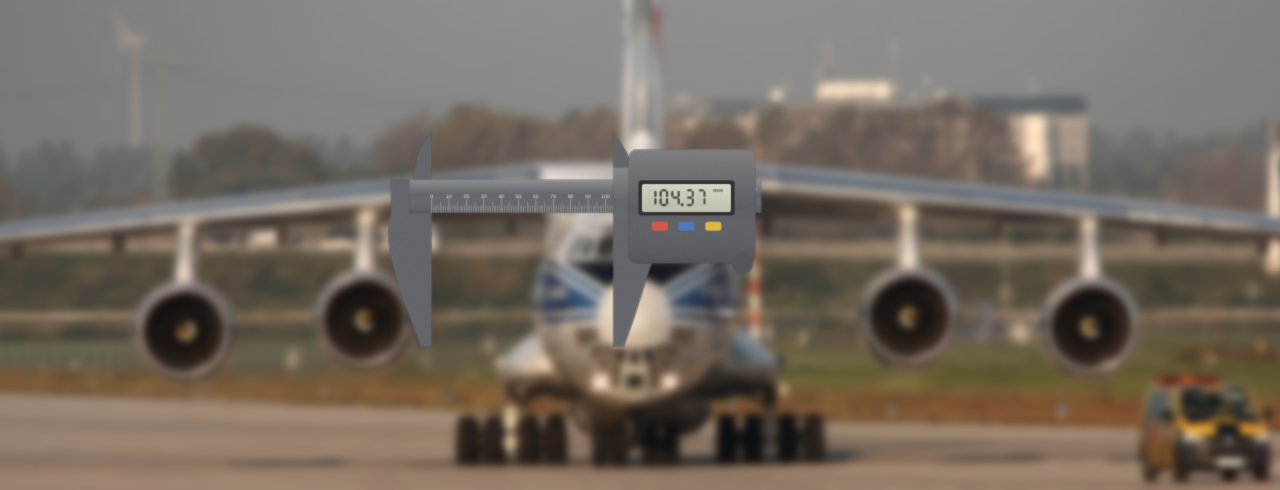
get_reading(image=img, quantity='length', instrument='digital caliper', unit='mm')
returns 104.37 mm
